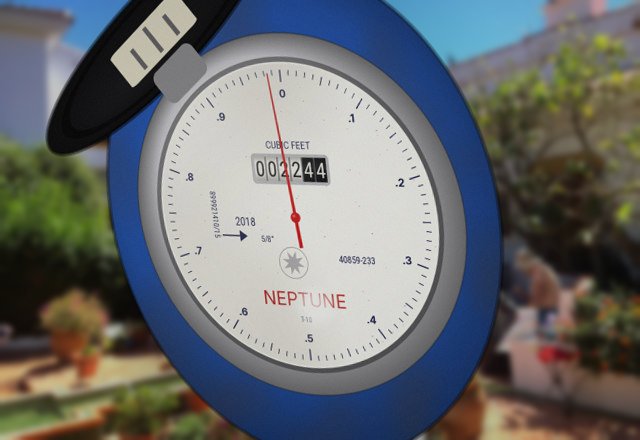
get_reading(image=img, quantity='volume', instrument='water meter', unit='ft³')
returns 2243.98 ft³
